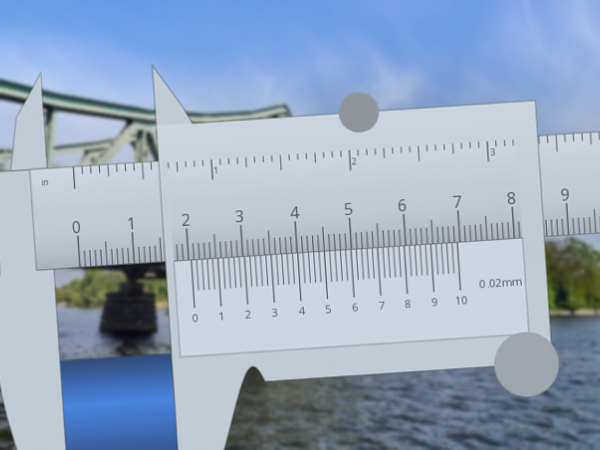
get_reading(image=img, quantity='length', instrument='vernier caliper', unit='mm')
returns 20.5 mm
